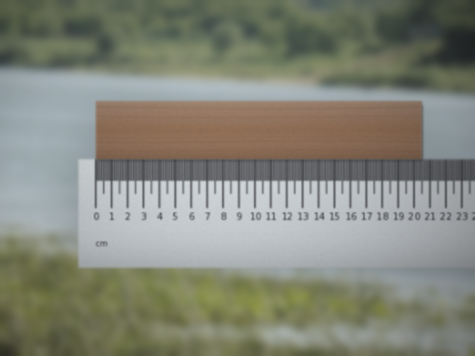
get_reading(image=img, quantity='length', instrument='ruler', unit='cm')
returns 20.5 cm
